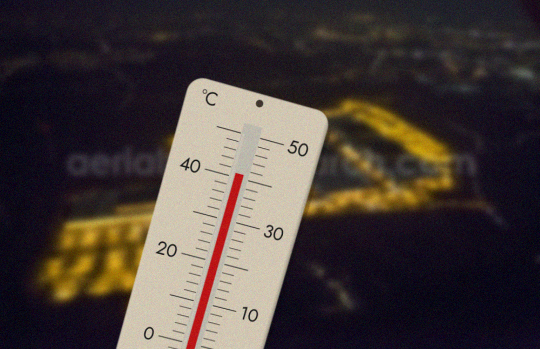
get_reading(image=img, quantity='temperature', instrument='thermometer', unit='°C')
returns 41 °C
